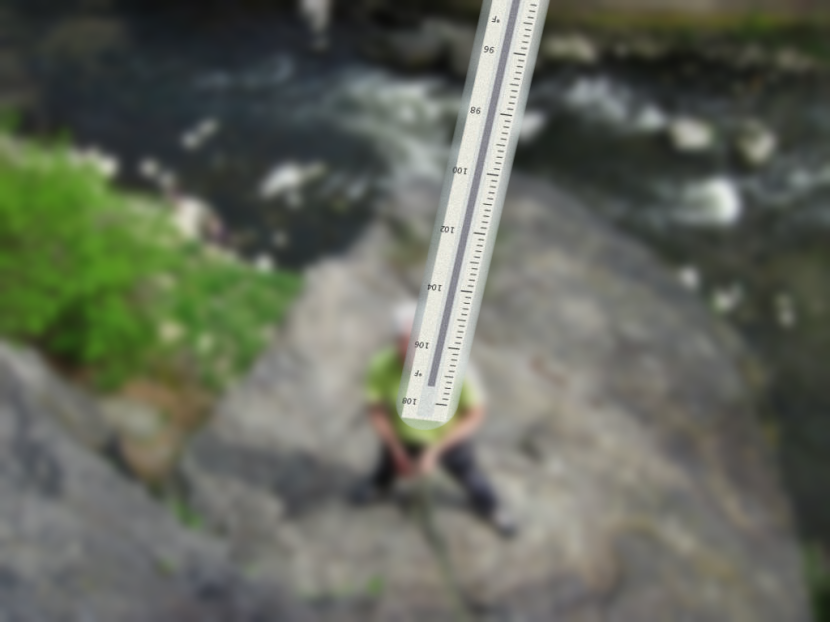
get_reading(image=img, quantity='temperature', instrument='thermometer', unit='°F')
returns 107.4 °F
